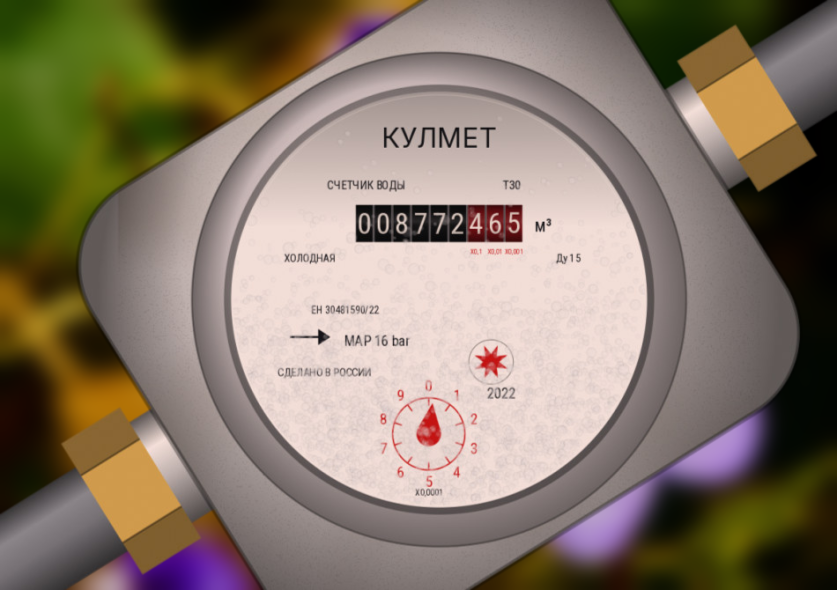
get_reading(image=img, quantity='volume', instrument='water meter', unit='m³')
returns 8772.4650 m³
